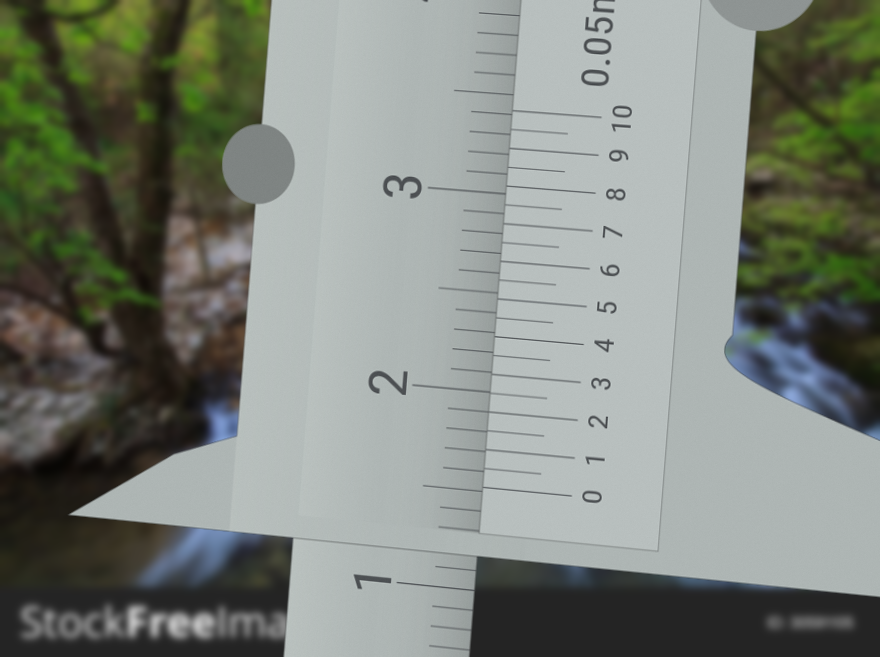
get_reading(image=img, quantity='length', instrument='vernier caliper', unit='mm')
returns 15.2 mm
